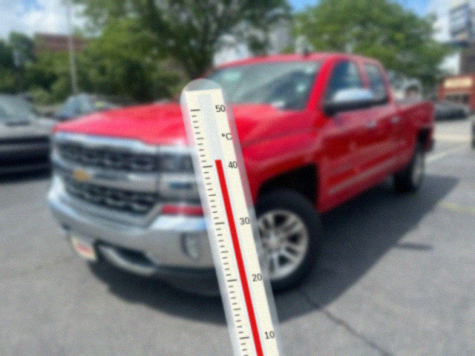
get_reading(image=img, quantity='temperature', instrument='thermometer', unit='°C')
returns 41 °C
